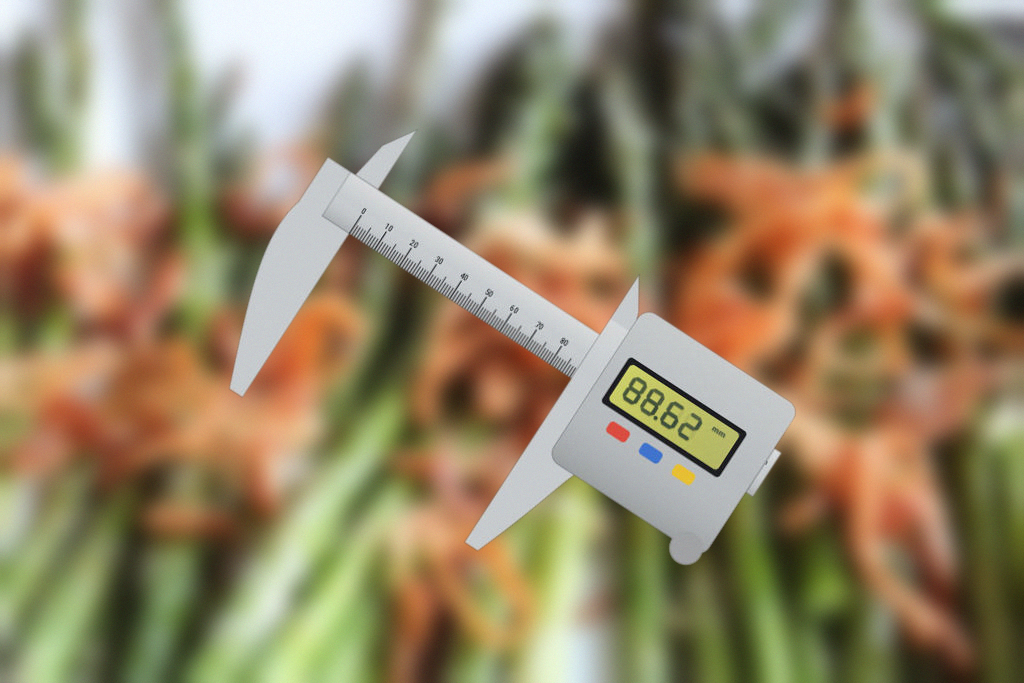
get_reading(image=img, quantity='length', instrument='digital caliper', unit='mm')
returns 88.62 mm
